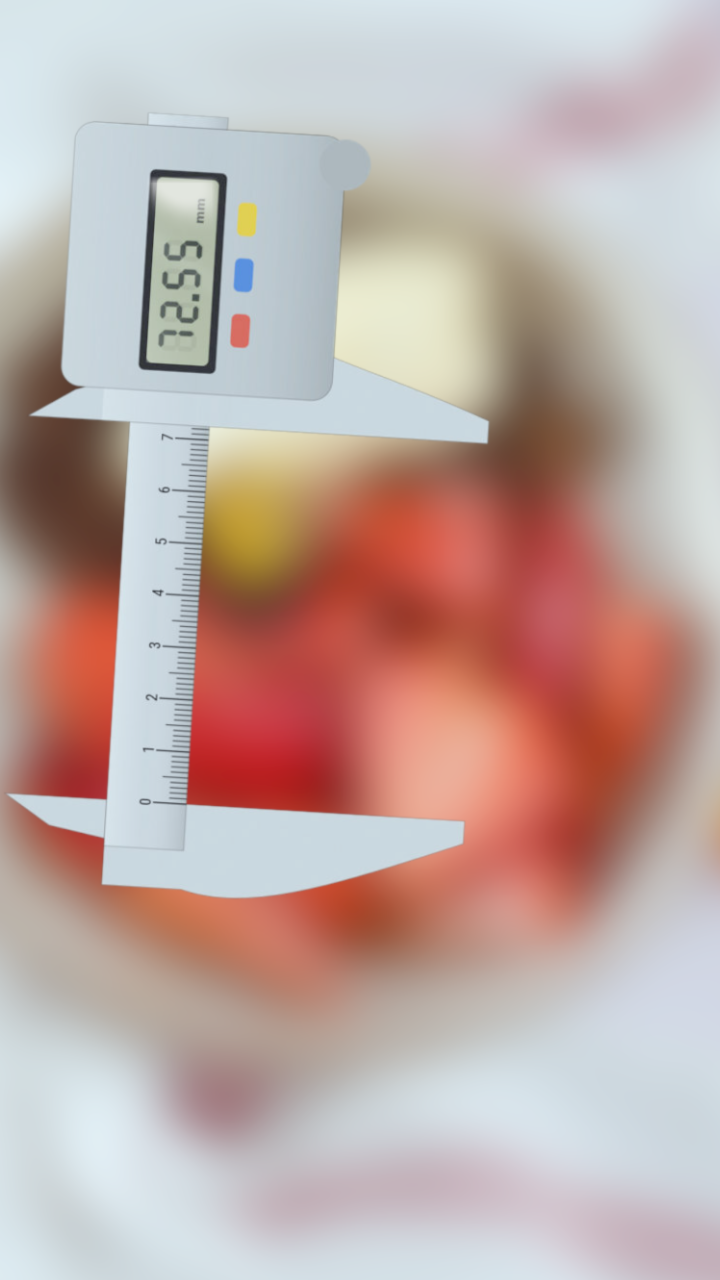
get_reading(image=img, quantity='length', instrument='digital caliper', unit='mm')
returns 72.55 mm
